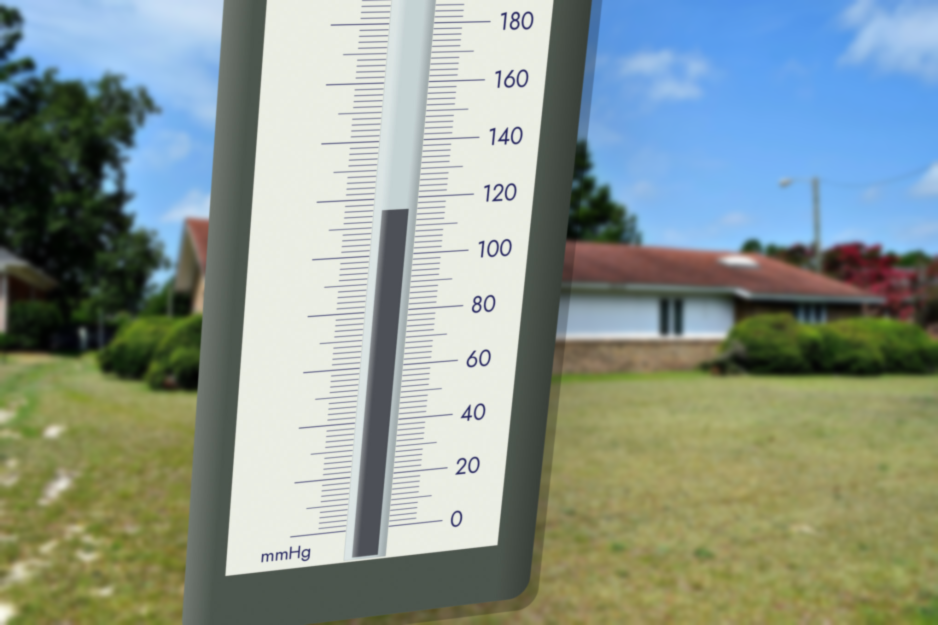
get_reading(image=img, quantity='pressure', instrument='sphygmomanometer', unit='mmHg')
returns 116 mmHg
